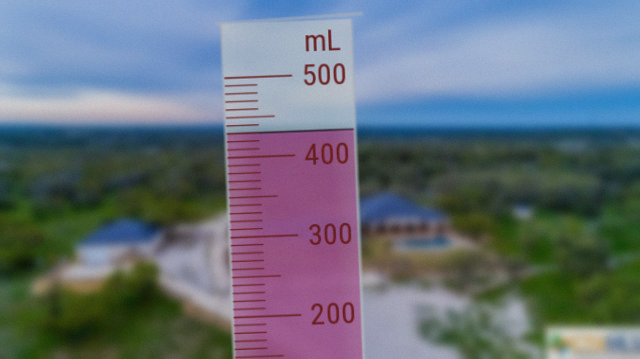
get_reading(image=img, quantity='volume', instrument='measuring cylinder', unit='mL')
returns 430 mL
